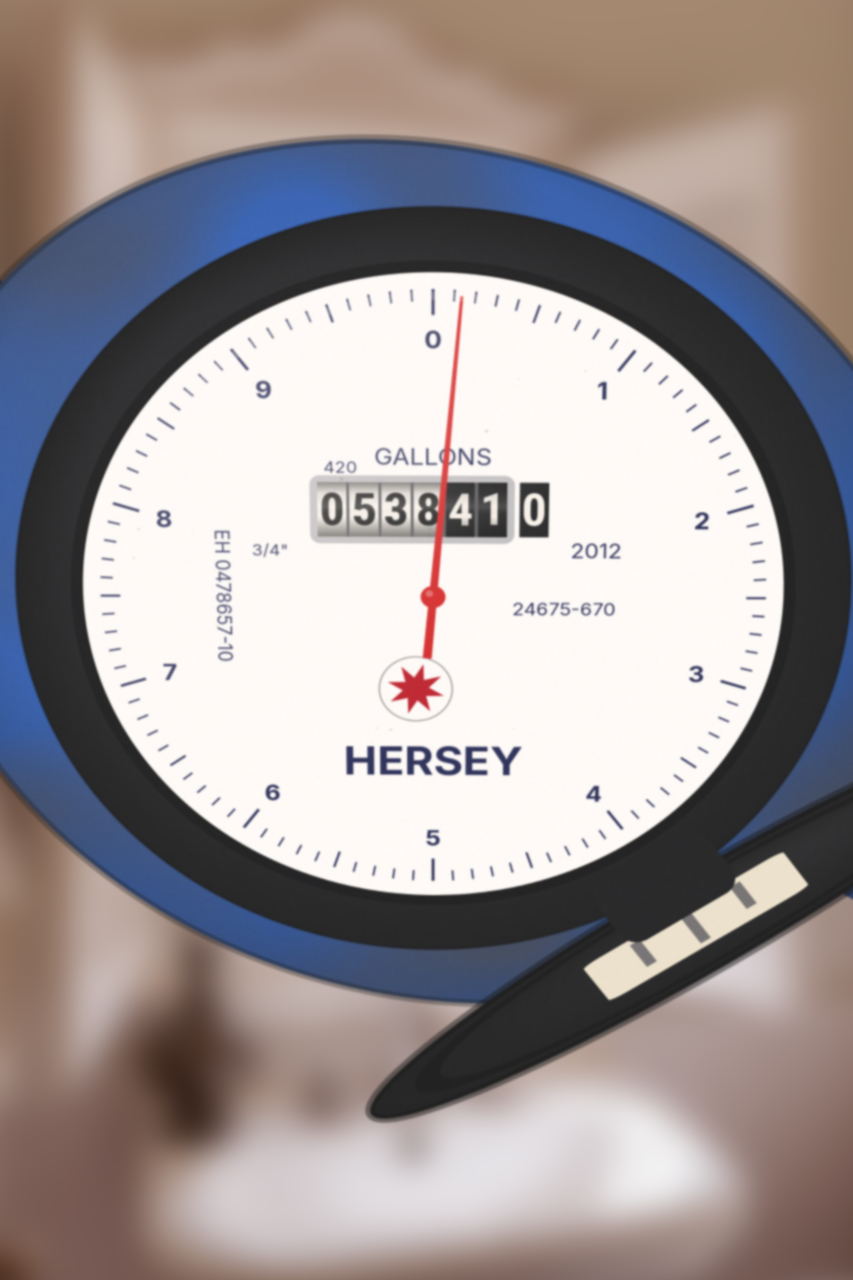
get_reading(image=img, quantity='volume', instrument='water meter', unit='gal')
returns 538410.1 gal
